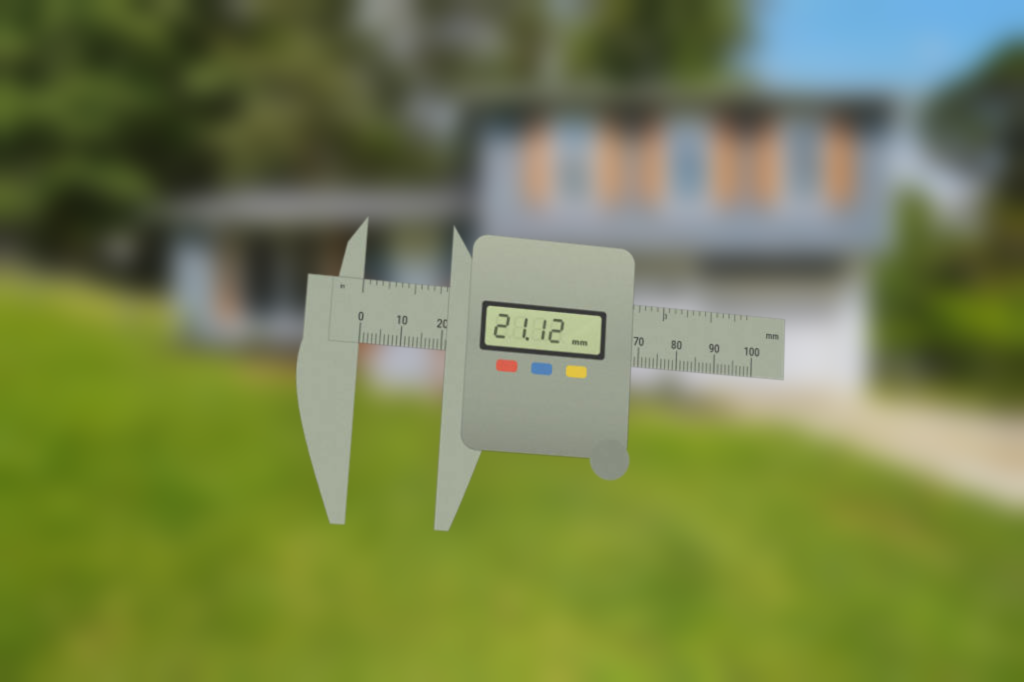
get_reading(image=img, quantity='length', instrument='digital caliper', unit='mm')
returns 21.12 mm
